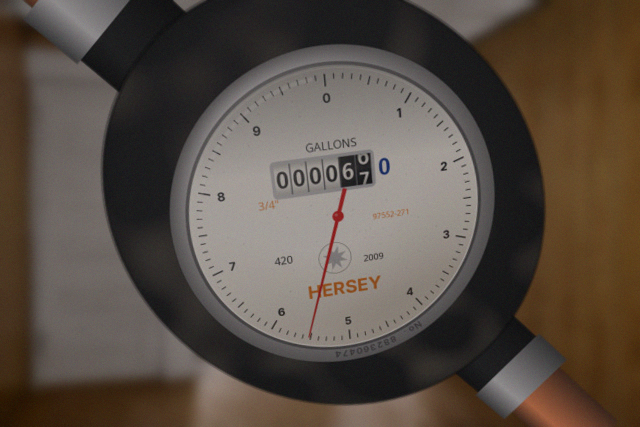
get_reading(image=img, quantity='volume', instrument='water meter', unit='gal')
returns 665.5 gal
